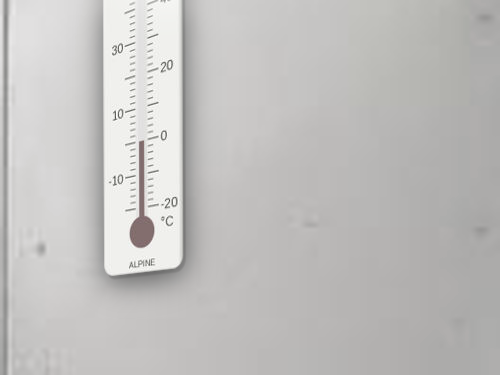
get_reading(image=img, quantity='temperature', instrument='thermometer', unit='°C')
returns 0 °C
